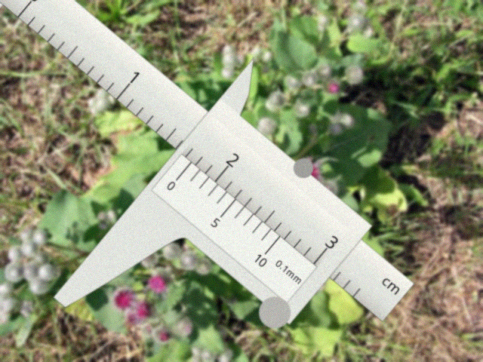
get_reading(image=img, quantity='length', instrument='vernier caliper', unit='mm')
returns 17.6 mm
